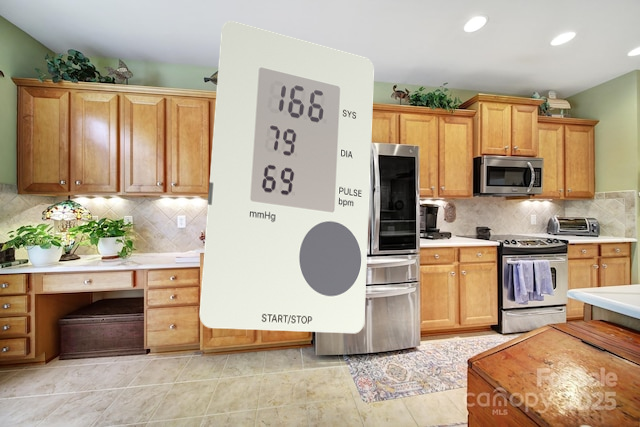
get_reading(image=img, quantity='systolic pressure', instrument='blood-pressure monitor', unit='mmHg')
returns 166 mmHg
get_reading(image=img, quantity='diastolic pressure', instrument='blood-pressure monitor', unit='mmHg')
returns 79 mmHg
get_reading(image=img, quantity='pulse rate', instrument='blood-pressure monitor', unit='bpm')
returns 69 bpm
